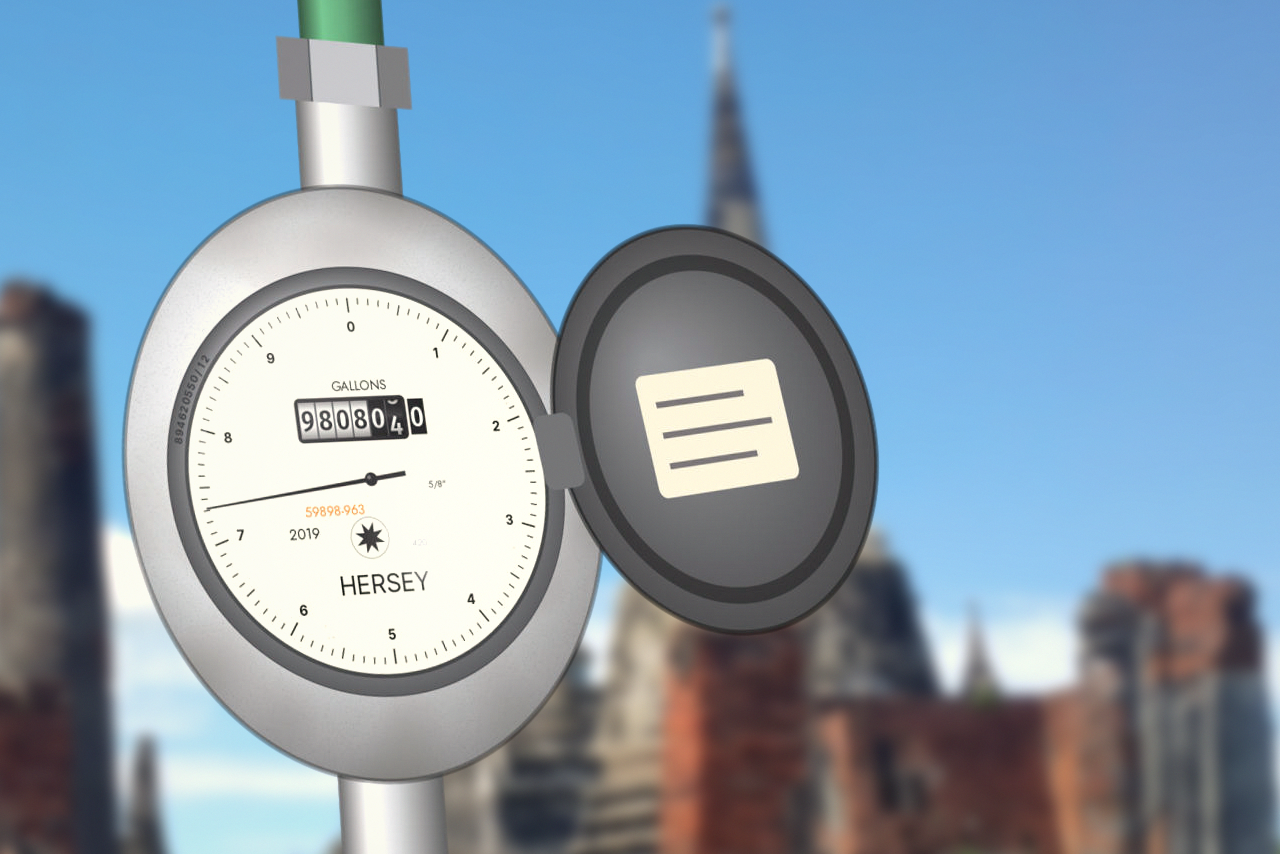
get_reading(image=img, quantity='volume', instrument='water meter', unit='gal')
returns 9808037.3 gal
